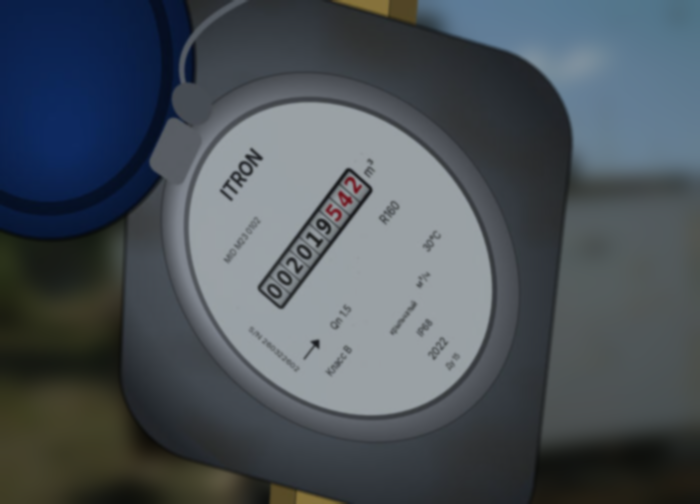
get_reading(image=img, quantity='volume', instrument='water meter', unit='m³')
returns 2019.542 m³
